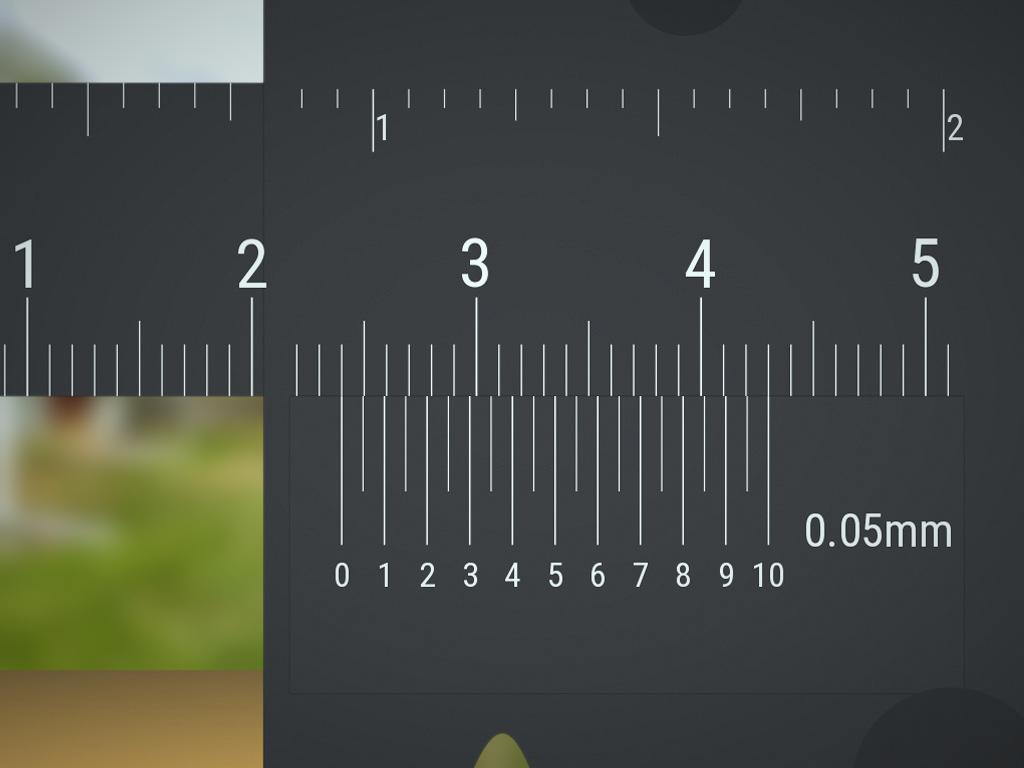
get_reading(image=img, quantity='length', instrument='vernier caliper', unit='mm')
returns 24.00 mm
